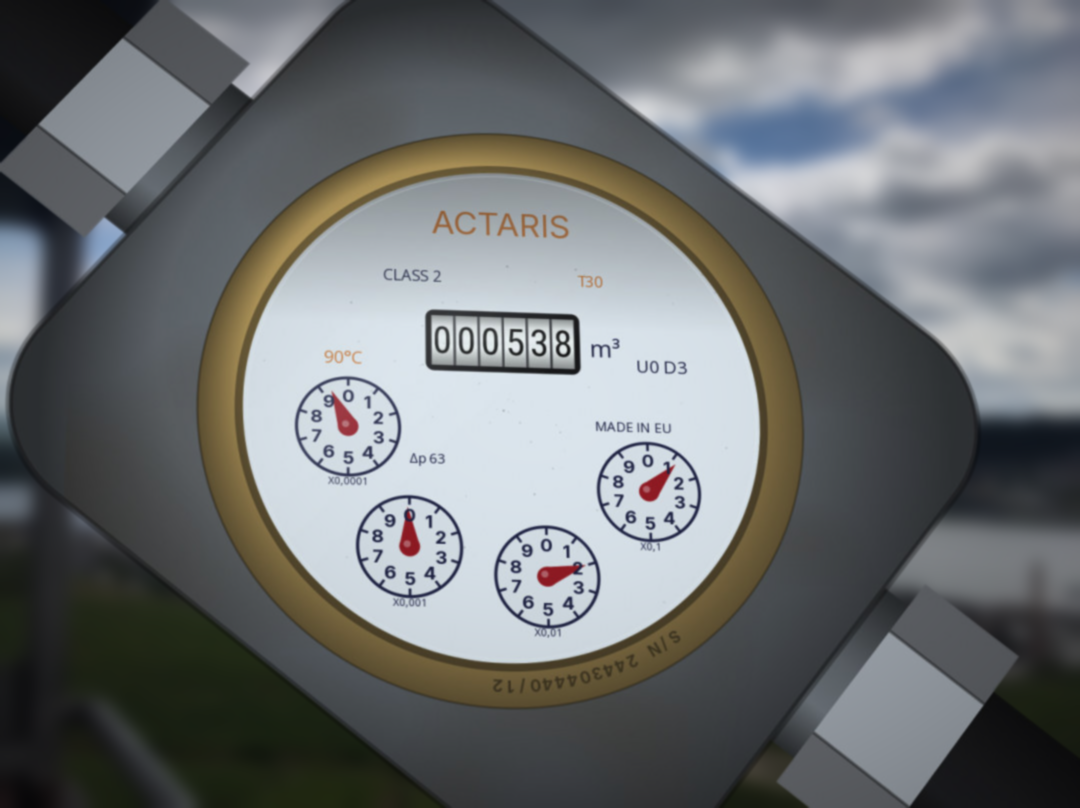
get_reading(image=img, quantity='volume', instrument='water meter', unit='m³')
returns 538.1199 m³
